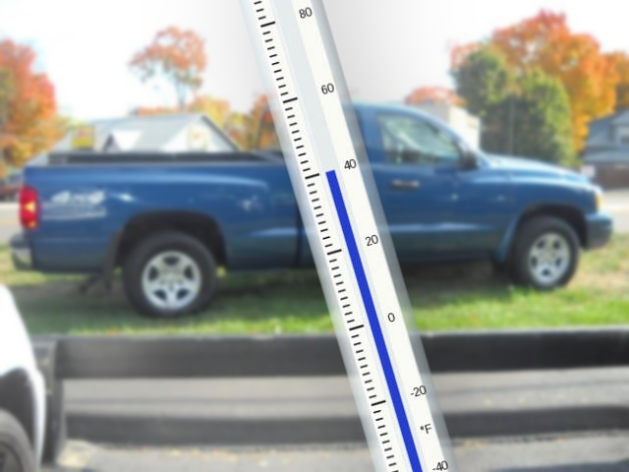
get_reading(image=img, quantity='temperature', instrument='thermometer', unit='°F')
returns 40 °F
